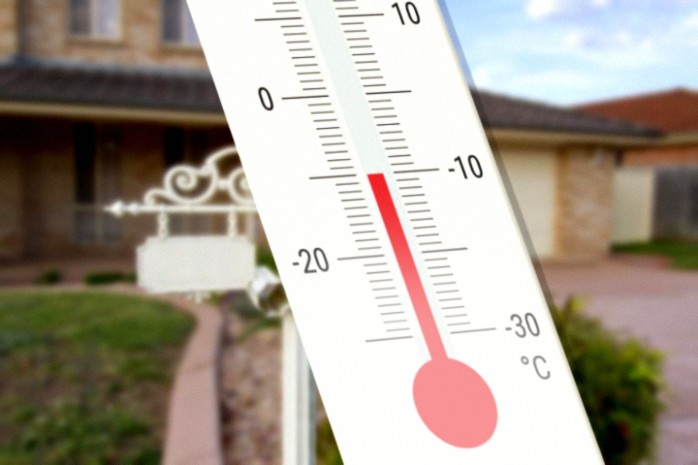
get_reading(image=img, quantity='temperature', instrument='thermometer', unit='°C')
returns -10 °C
